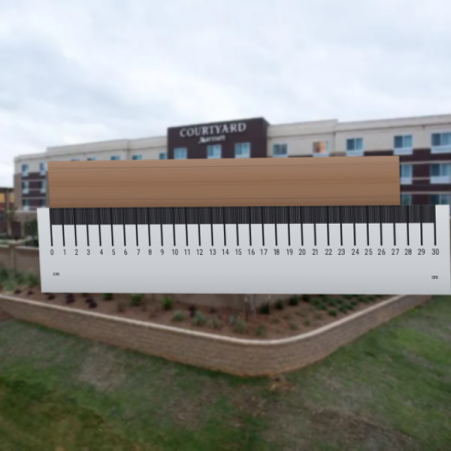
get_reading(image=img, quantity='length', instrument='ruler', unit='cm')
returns 27.5 cm
